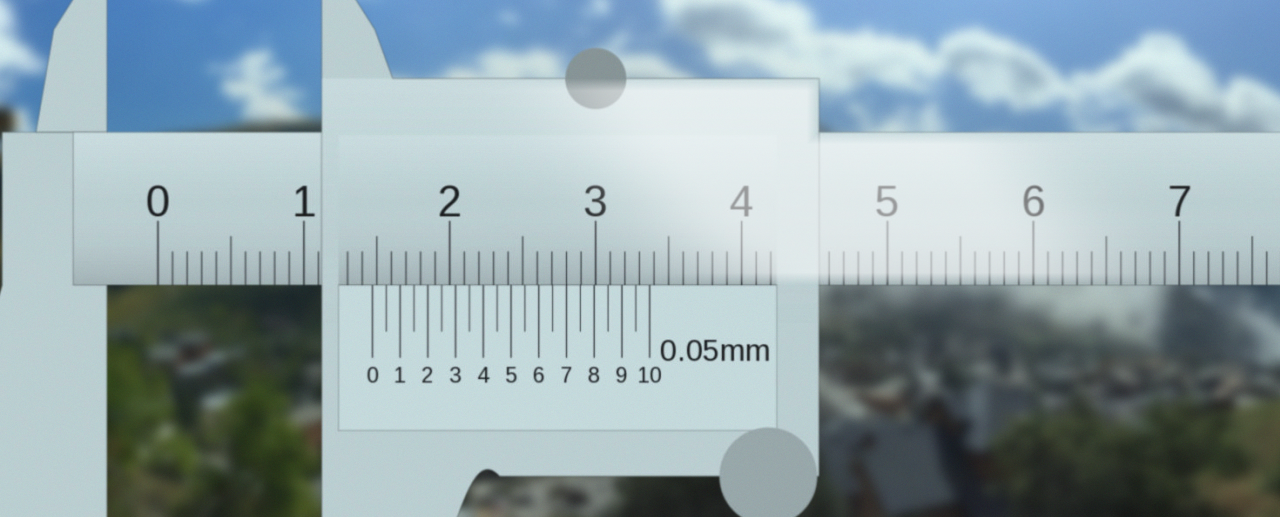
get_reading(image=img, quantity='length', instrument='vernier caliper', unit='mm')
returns 14.7 mm
